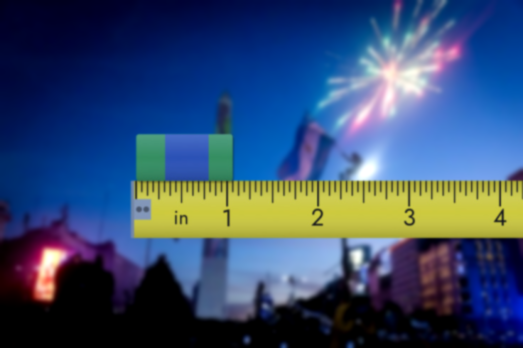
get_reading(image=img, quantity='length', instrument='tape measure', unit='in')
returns 1.0625 in
